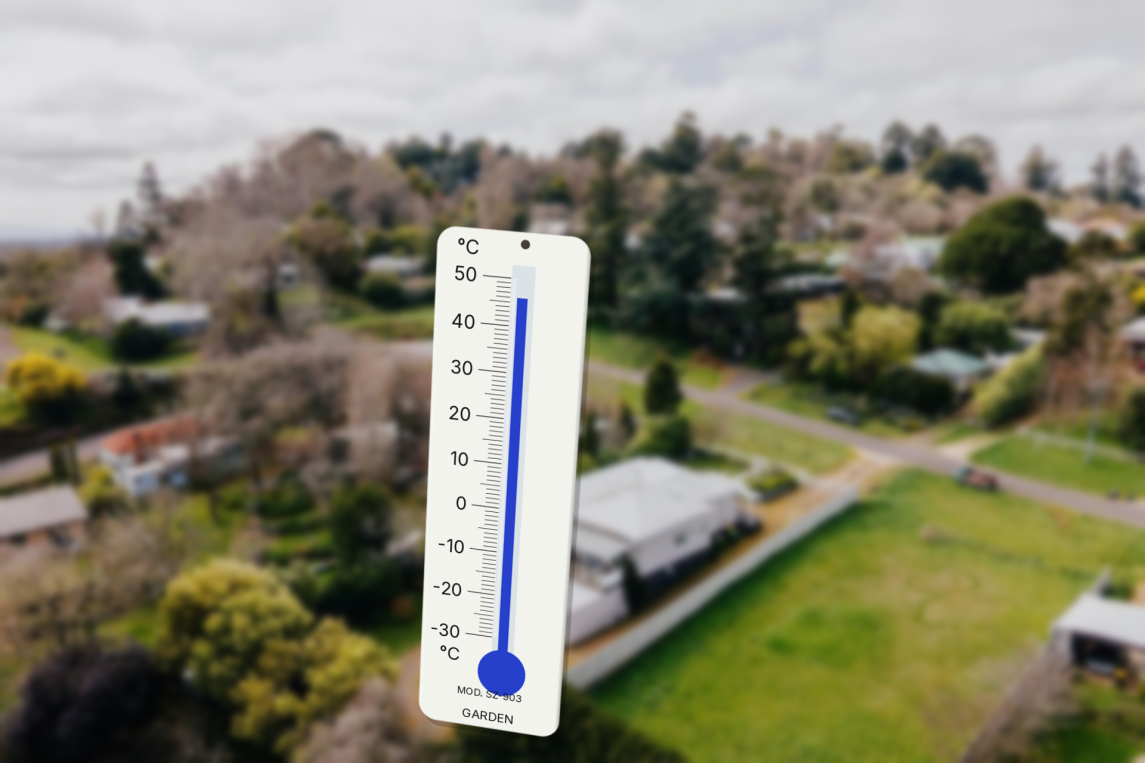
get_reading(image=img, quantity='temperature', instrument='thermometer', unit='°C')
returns 46 °C
